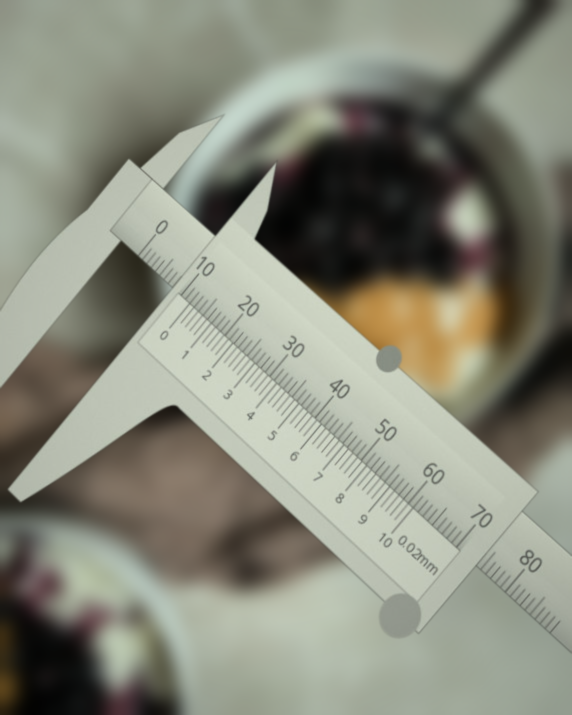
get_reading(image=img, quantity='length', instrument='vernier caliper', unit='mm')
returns 12.0 mm
